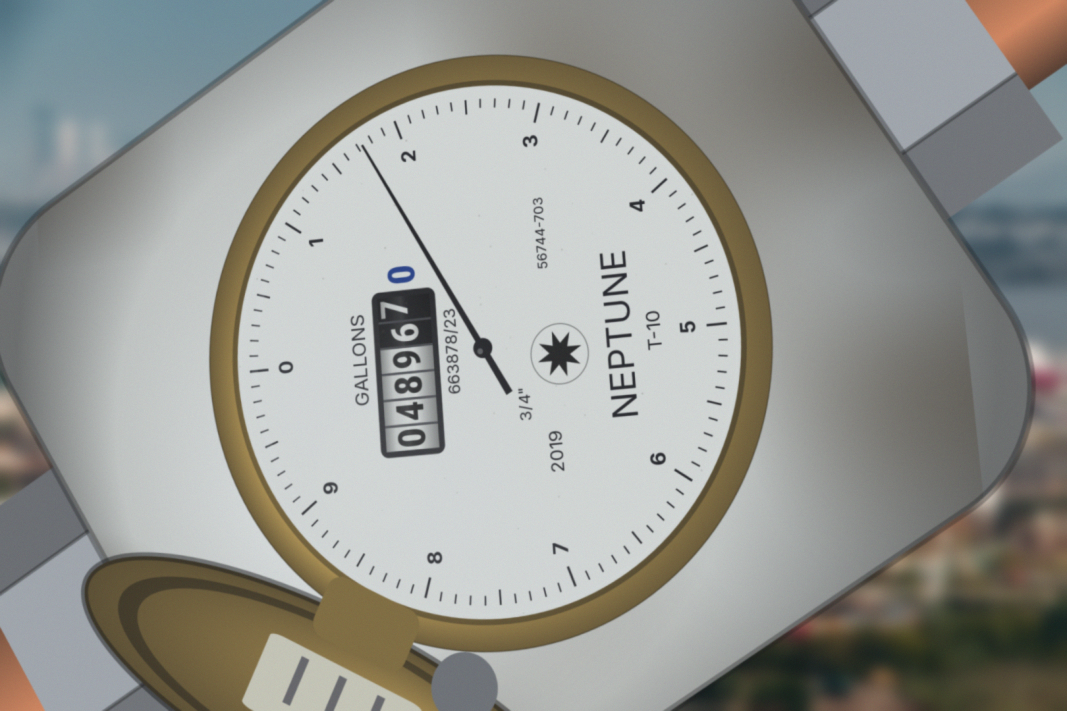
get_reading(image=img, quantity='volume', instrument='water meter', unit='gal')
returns 489671.7 gal
